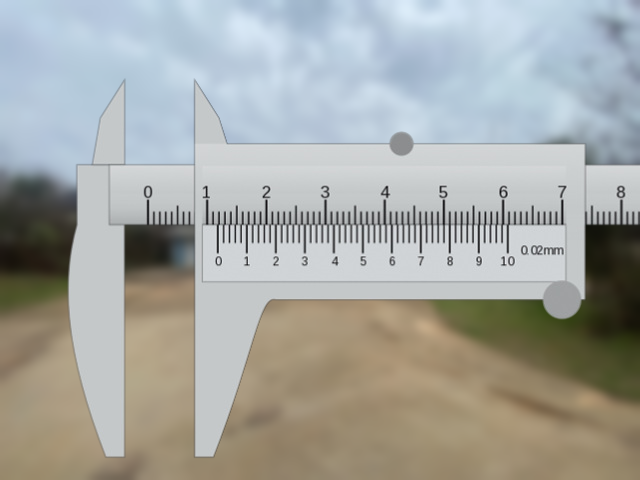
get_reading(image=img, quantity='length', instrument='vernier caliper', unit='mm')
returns 11.8 mm
